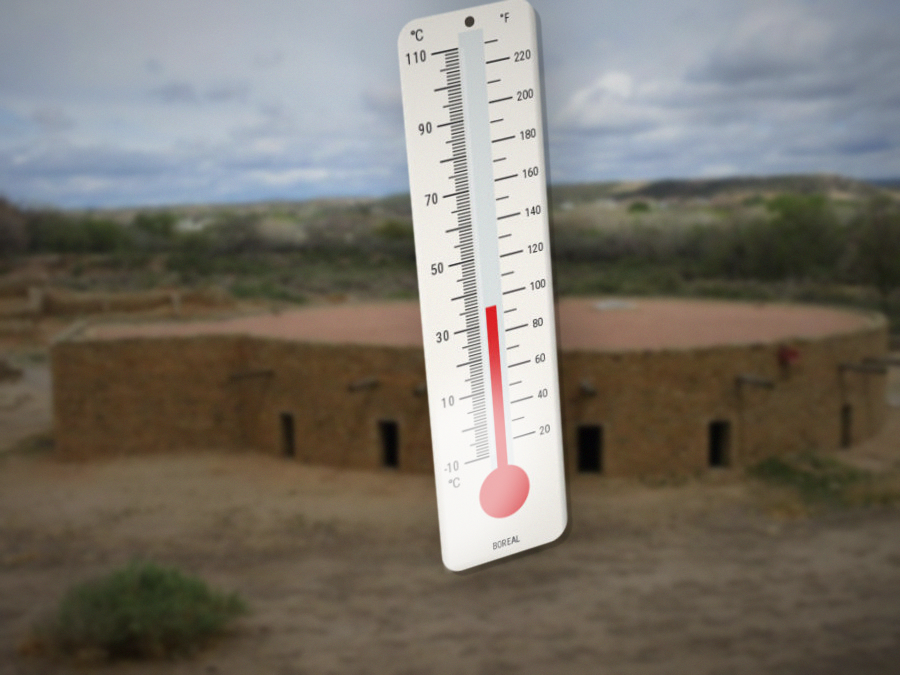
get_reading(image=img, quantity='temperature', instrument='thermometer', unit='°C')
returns 35 °C
